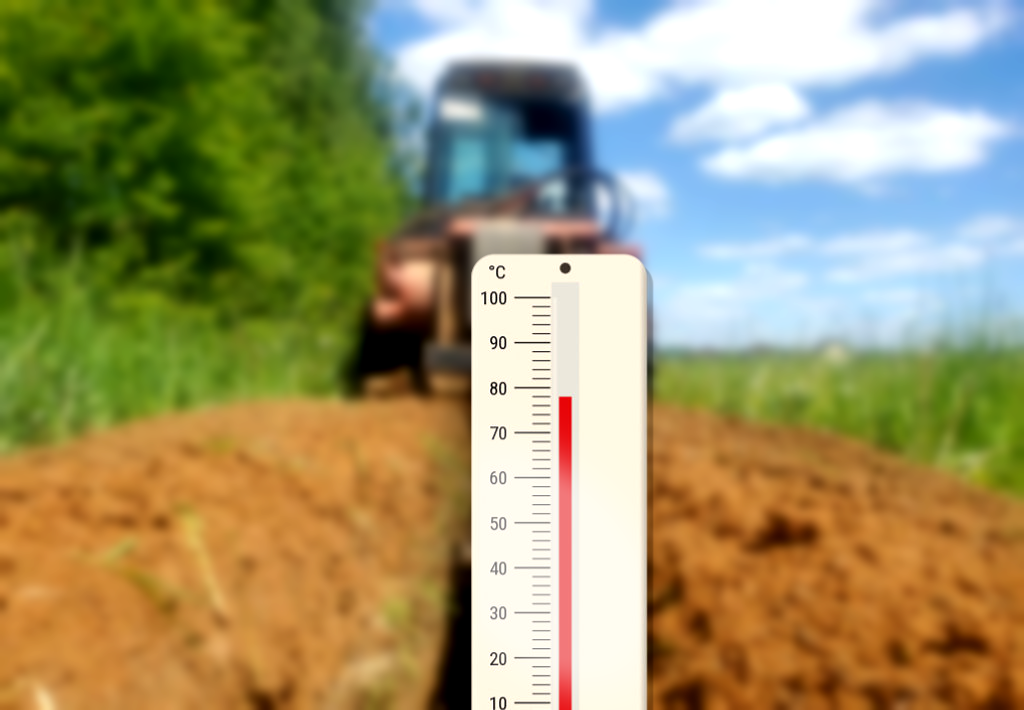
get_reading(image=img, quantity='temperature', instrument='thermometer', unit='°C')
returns 78 °C
